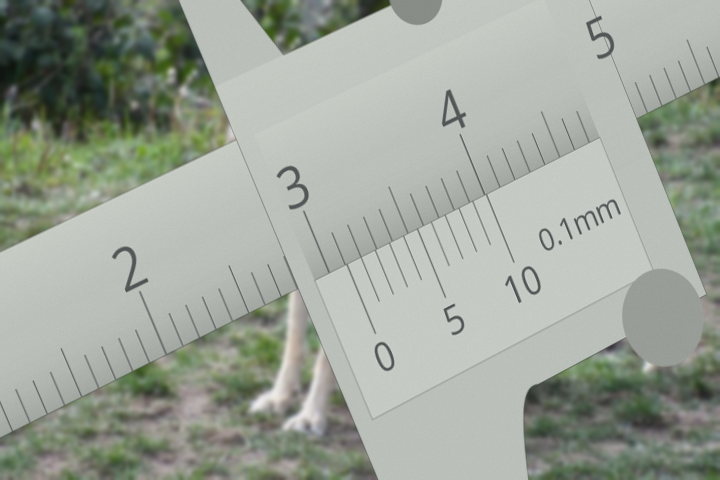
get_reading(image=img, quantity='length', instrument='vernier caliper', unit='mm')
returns 31.1 mm
